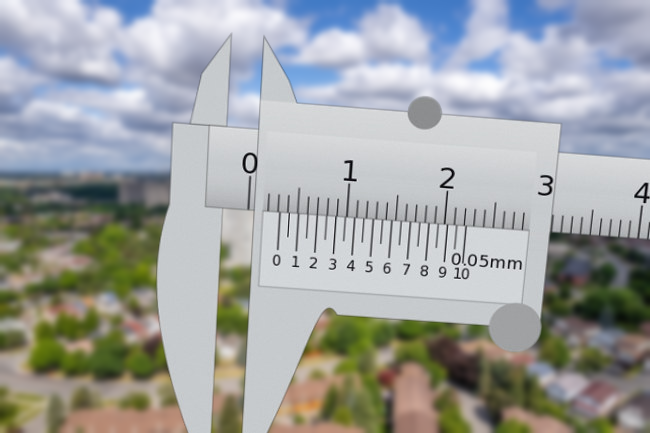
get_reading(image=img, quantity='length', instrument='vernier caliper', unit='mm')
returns 3.2 mm
